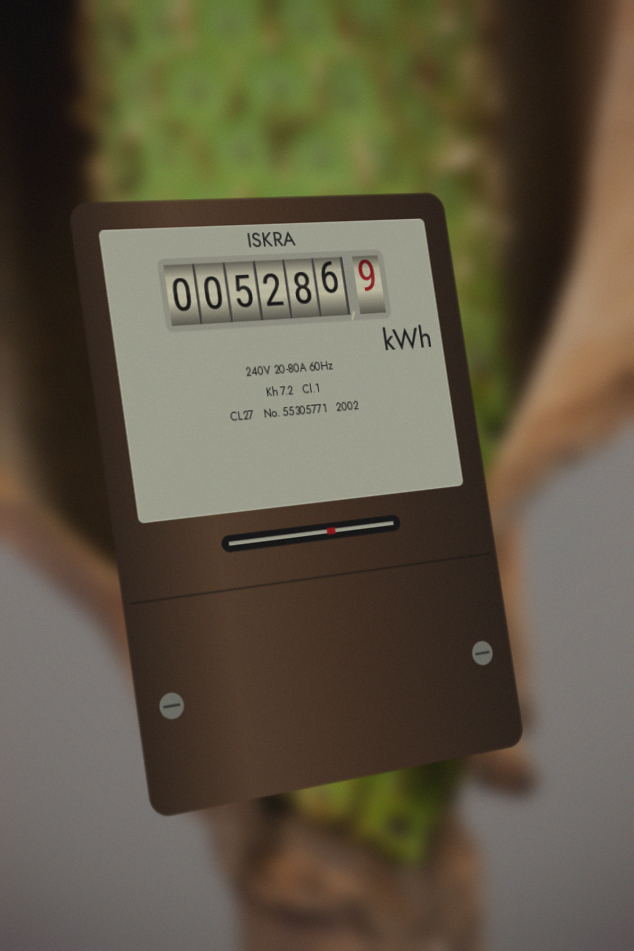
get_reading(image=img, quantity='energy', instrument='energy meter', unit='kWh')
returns 5286.9 kWh
